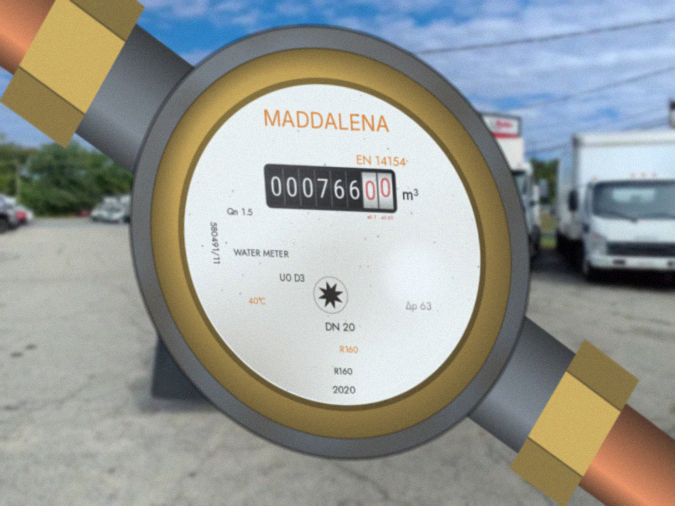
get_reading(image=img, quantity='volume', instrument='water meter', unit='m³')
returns 766.00 m³
